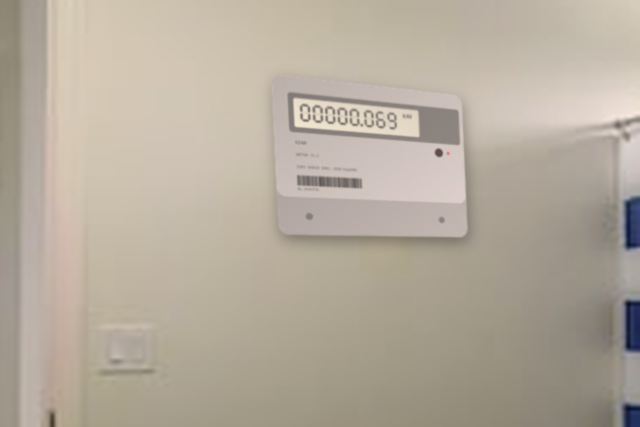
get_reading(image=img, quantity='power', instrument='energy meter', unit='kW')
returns 0.069 kW
